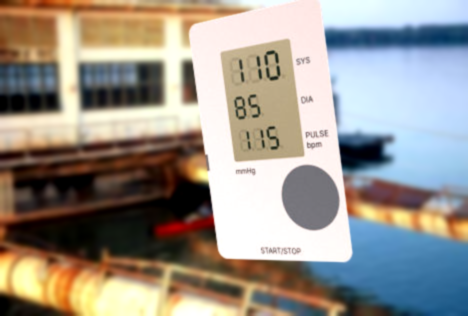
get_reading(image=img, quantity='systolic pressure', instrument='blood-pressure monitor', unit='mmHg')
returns 110 mmHg
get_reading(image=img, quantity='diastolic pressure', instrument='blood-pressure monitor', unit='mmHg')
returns 85 mmHg
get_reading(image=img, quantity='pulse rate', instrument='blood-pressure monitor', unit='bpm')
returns 115 bpm
